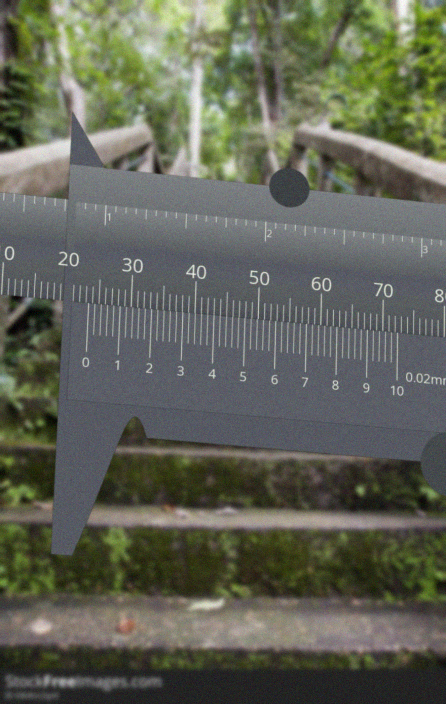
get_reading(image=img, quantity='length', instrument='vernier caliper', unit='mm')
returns 23.4 mm
